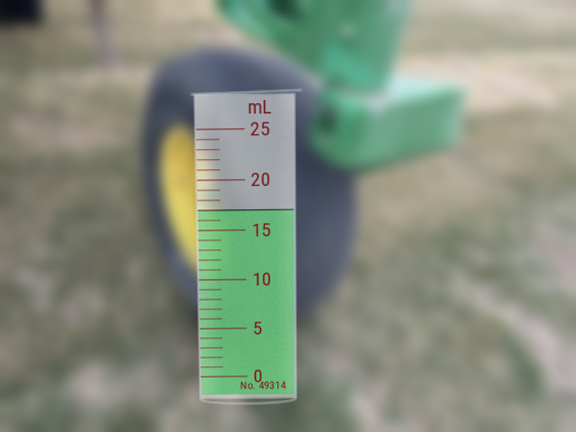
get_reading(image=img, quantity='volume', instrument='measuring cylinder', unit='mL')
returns 17 mL
